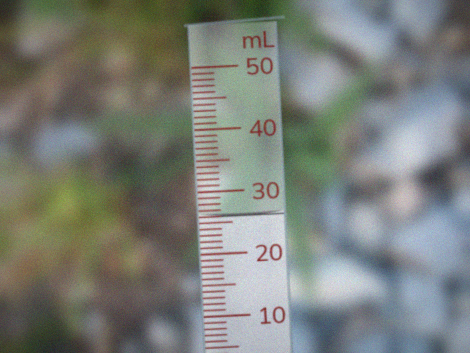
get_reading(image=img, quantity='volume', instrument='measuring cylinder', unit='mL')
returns 26 mL
